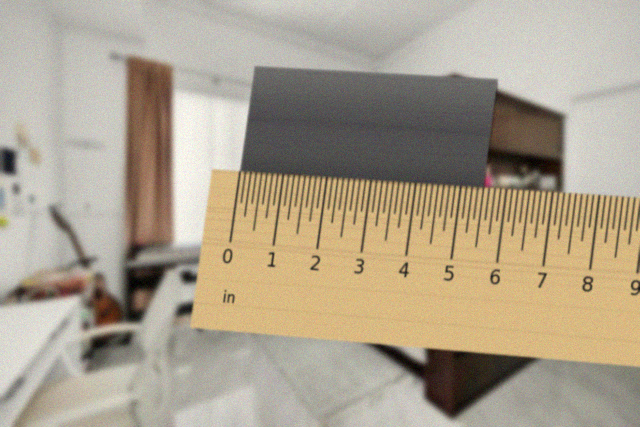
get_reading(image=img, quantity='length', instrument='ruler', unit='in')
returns 5.5 in
